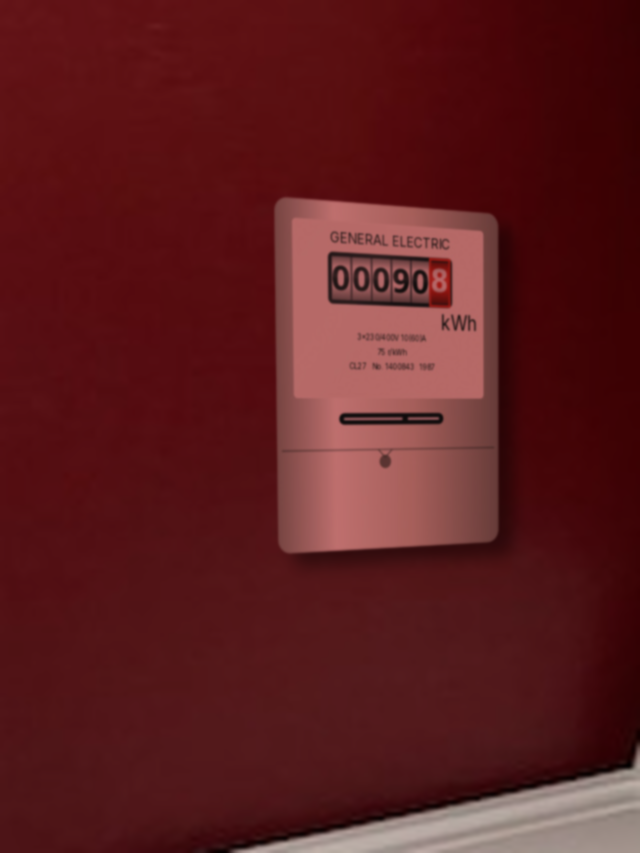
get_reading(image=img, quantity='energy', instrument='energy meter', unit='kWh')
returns 90.8 kWh
